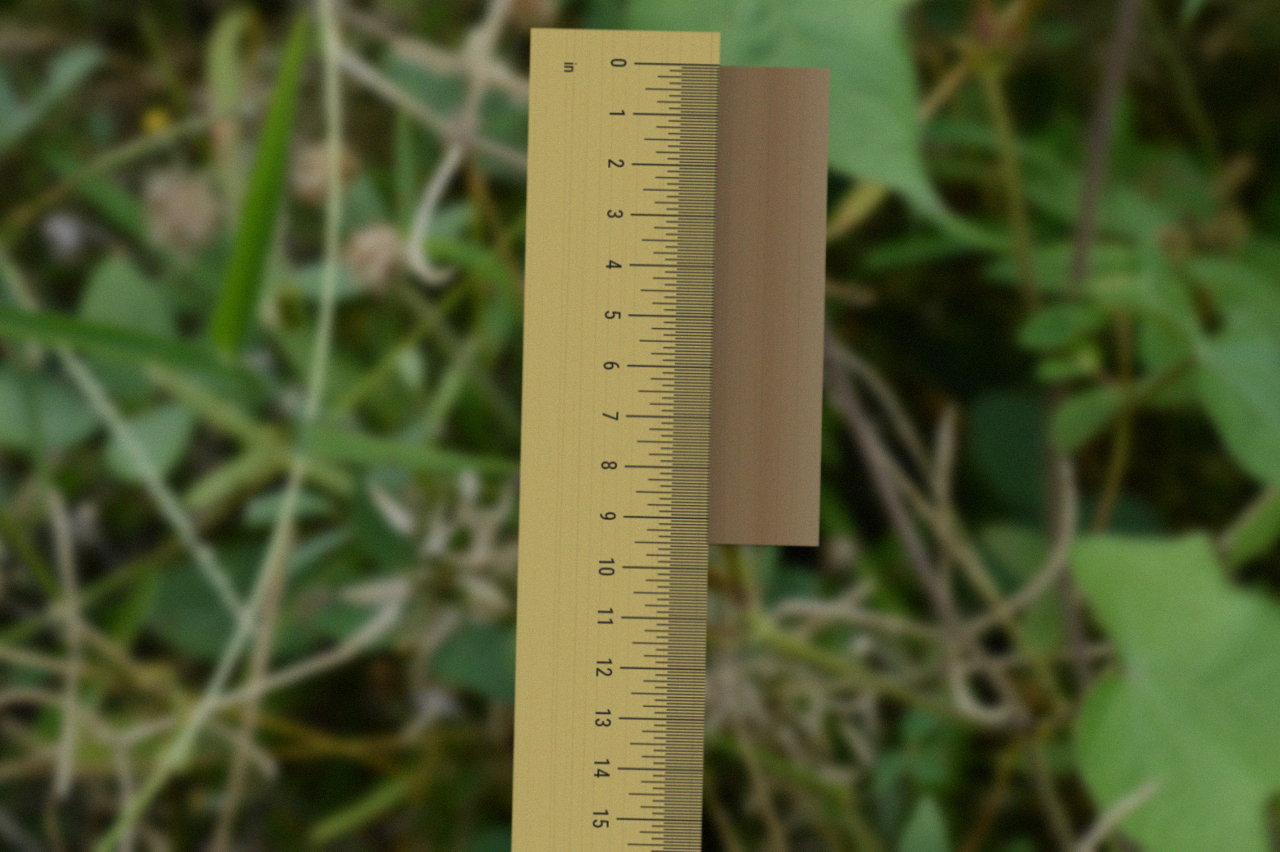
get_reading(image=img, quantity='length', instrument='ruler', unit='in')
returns 9.5 in
